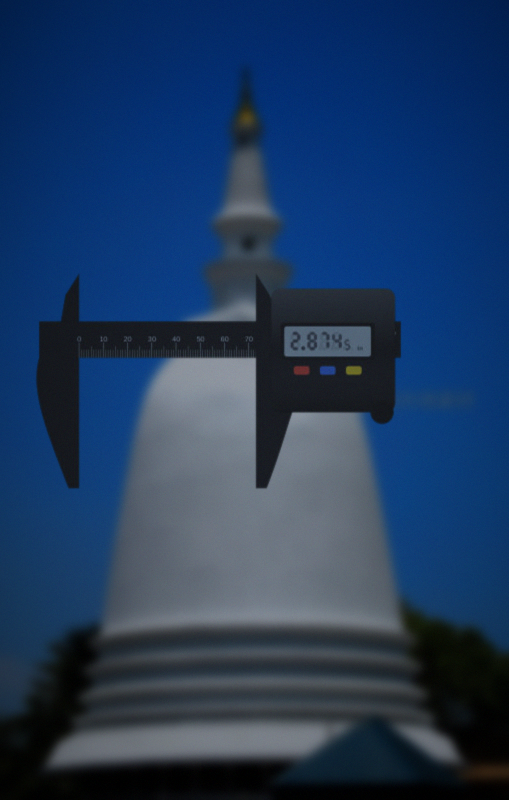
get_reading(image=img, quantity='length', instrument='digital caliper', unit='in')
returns 2.8745 in
